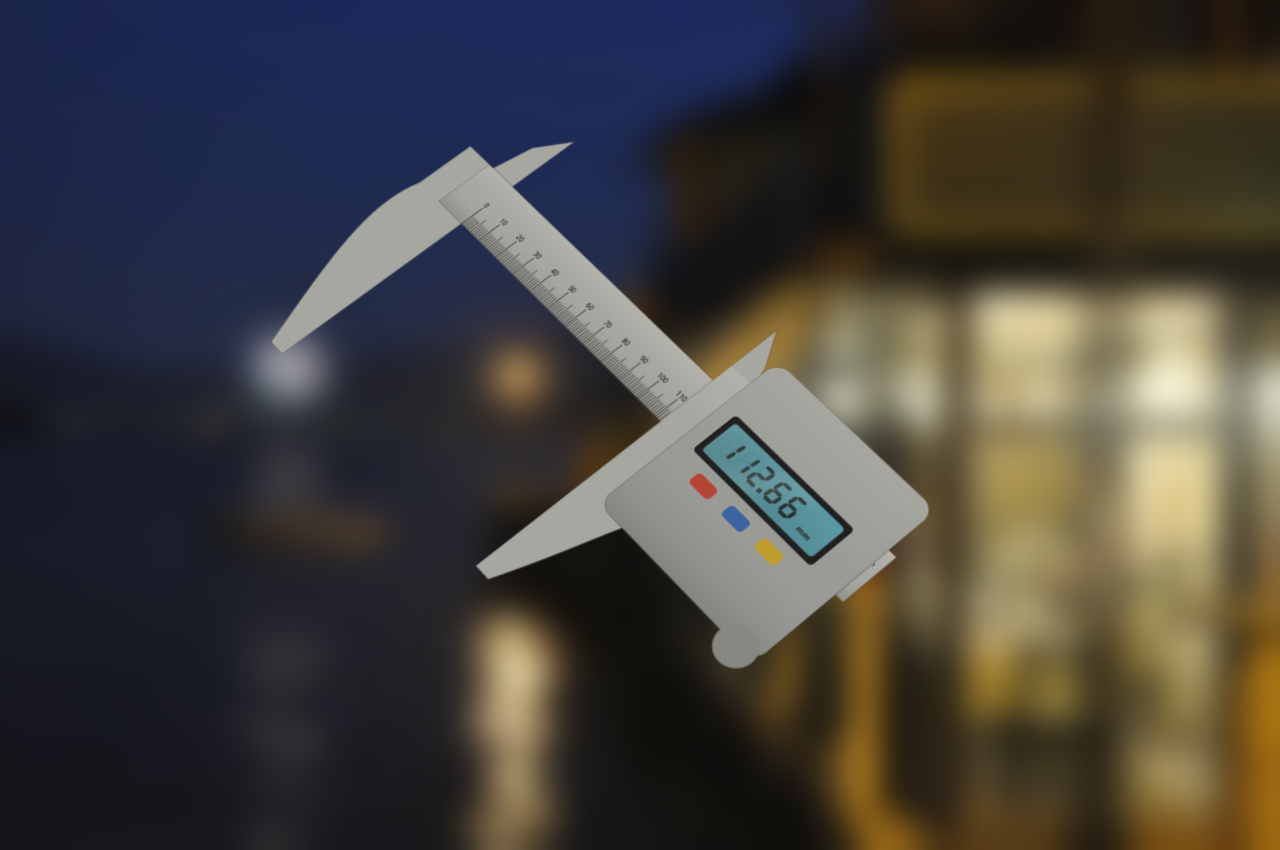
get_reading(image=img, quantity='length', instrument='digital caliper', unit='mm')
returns 112.66 mm
